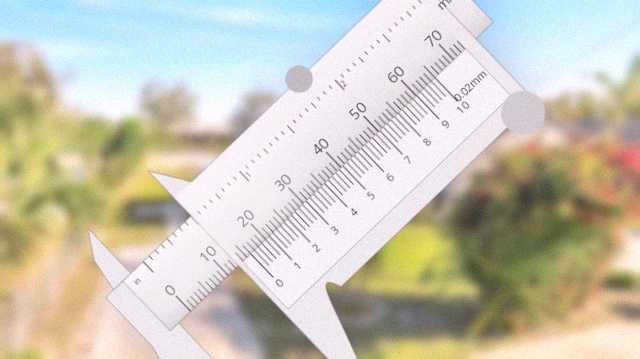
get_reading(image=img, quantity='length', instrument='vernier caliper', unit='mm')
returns 16.0 mm
